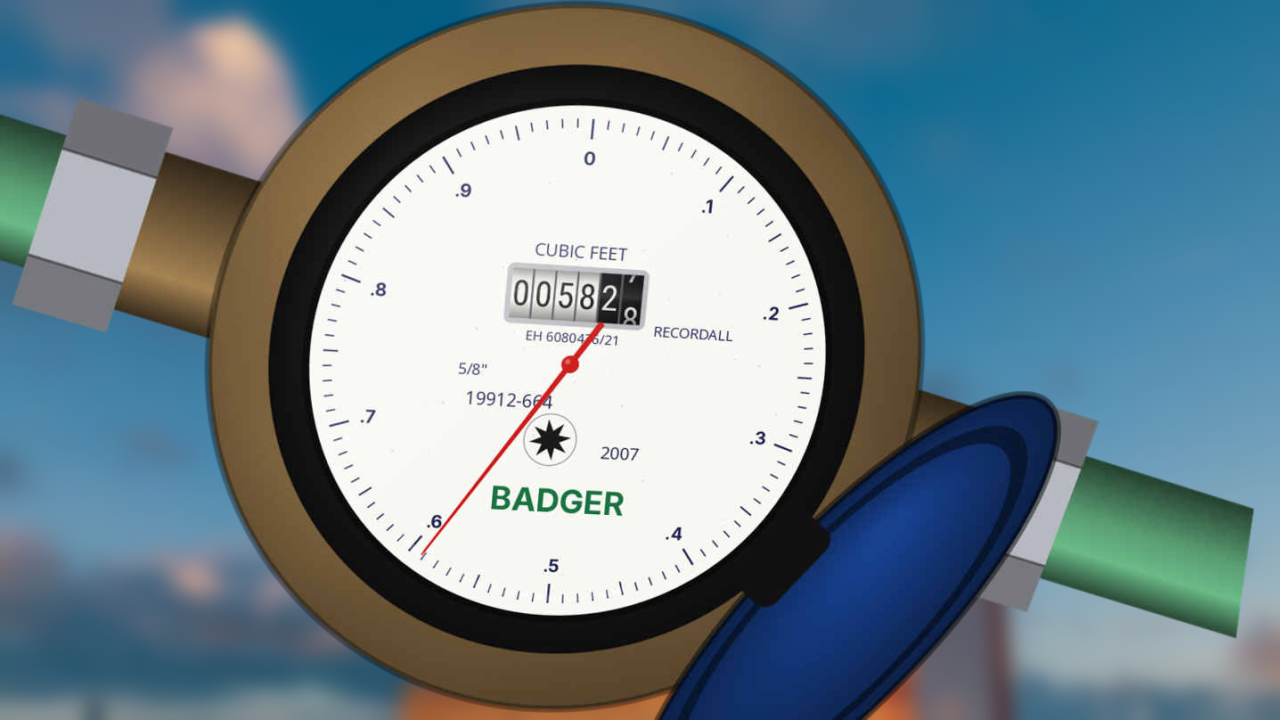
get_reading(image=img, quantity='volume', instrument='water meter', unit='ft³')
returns 5827.59 ft³
